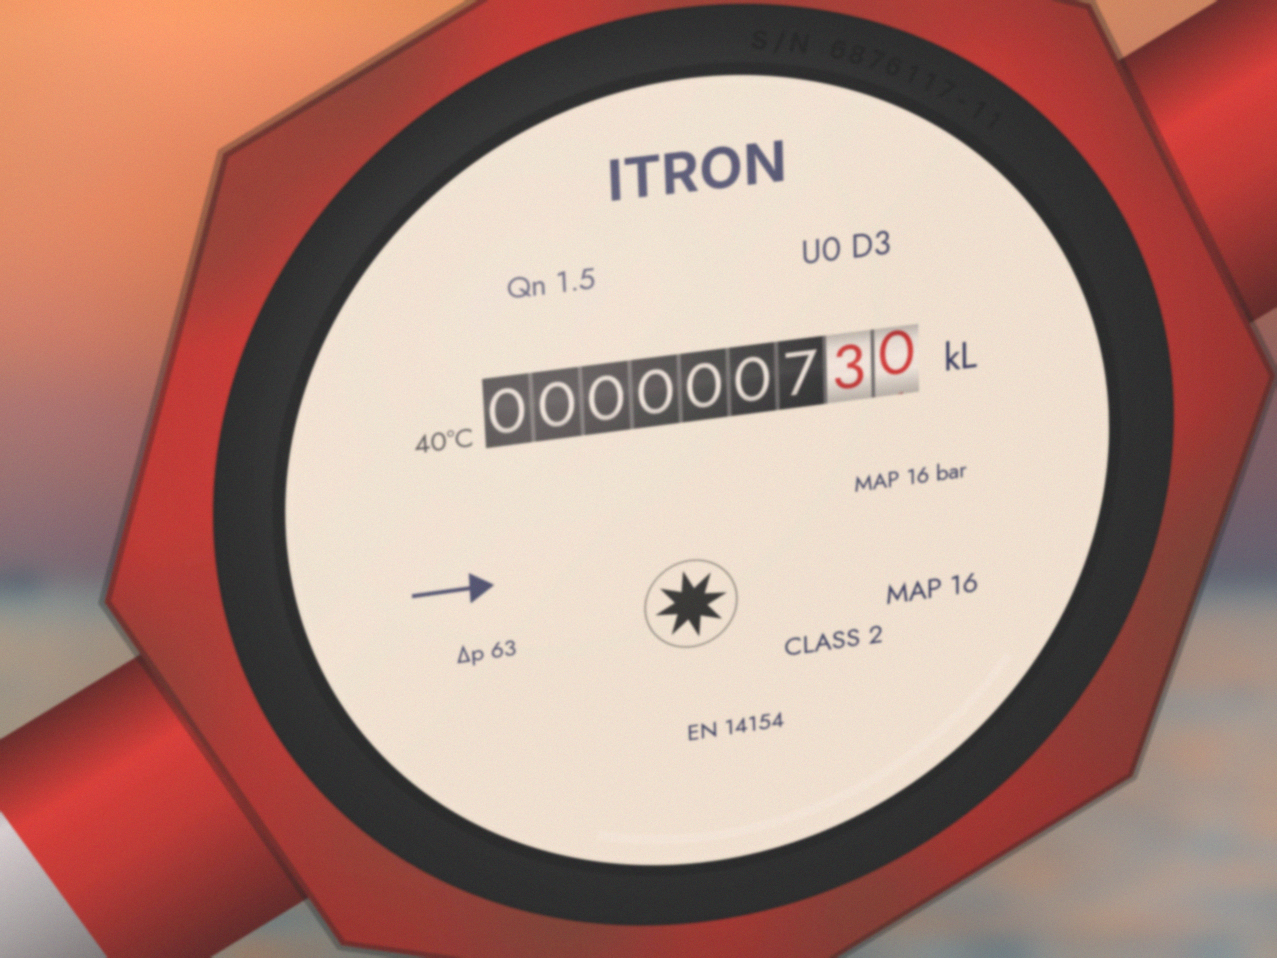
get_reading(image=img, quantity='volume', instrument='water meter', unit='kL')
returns 7.30 kL
